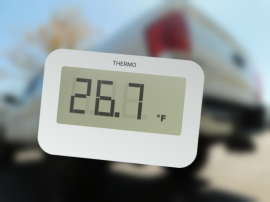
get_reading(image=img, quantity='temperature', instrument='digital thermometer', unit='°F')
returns 26.7 °F
